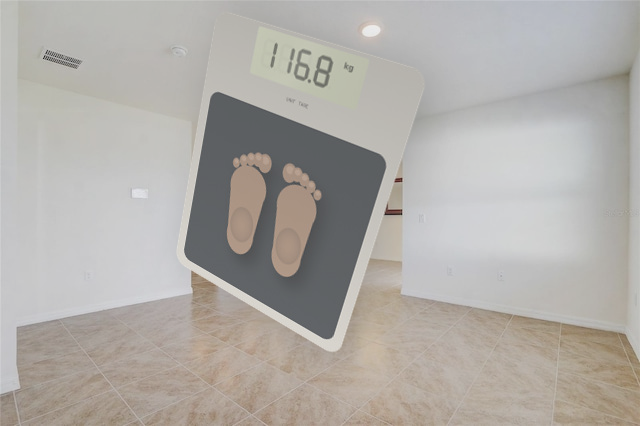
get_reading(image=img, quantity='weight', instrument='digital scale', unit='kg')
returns 116.8 kg
